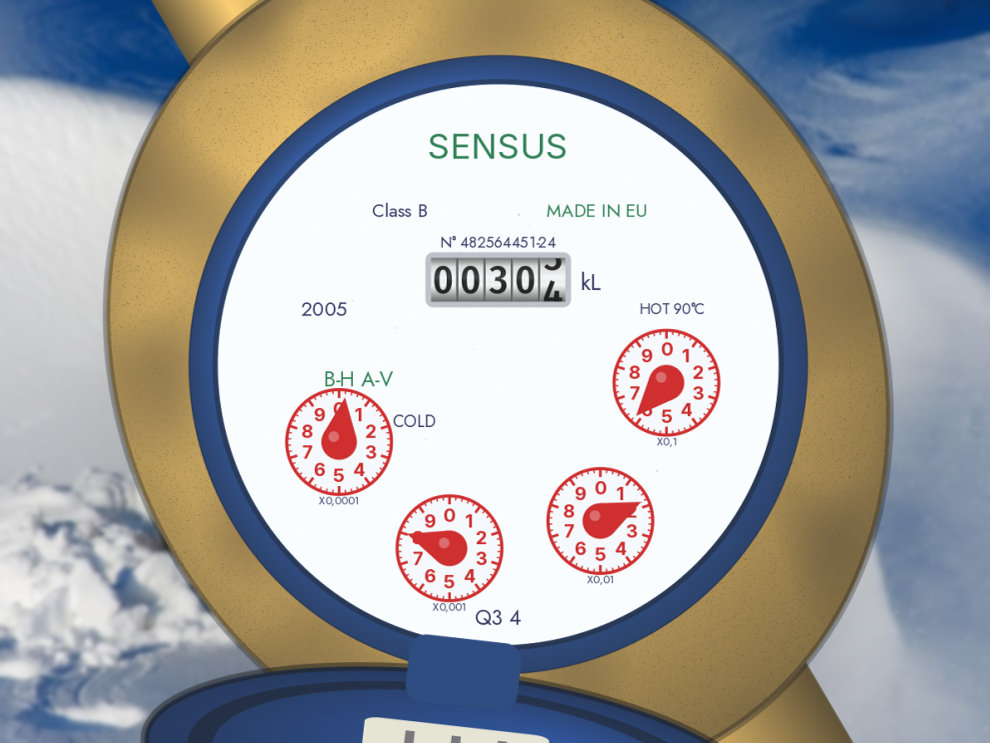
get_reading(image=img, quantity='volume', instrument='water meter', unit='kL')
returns 303.6180 kL
